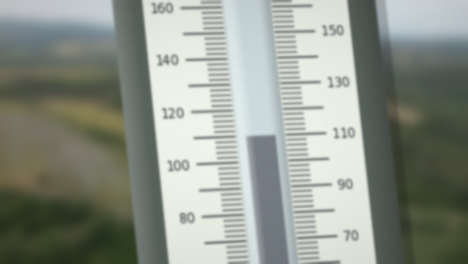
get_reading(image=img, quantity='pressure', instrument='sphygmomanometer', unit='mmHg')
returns 110 mmHg
